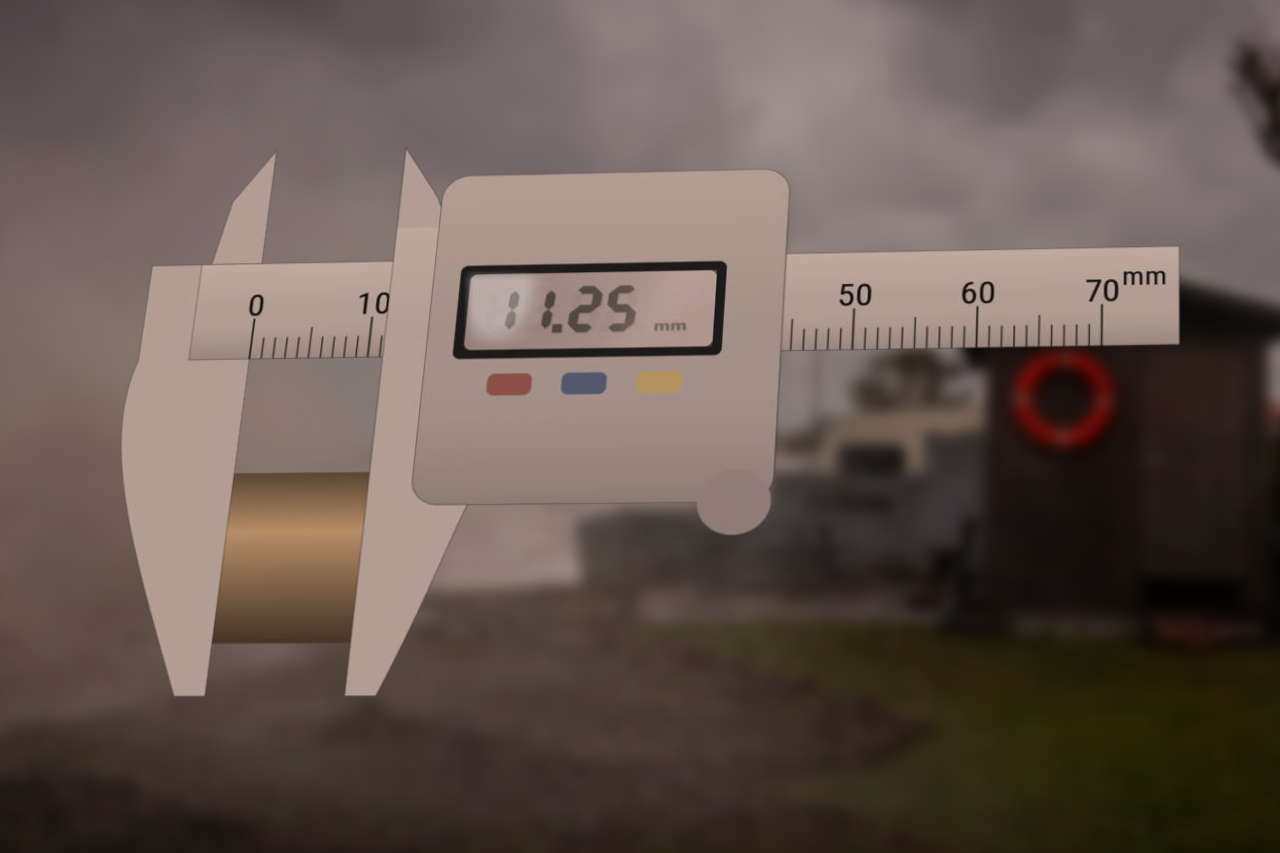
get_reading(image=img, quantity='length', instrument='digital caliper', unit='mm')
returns 11.25 mm
